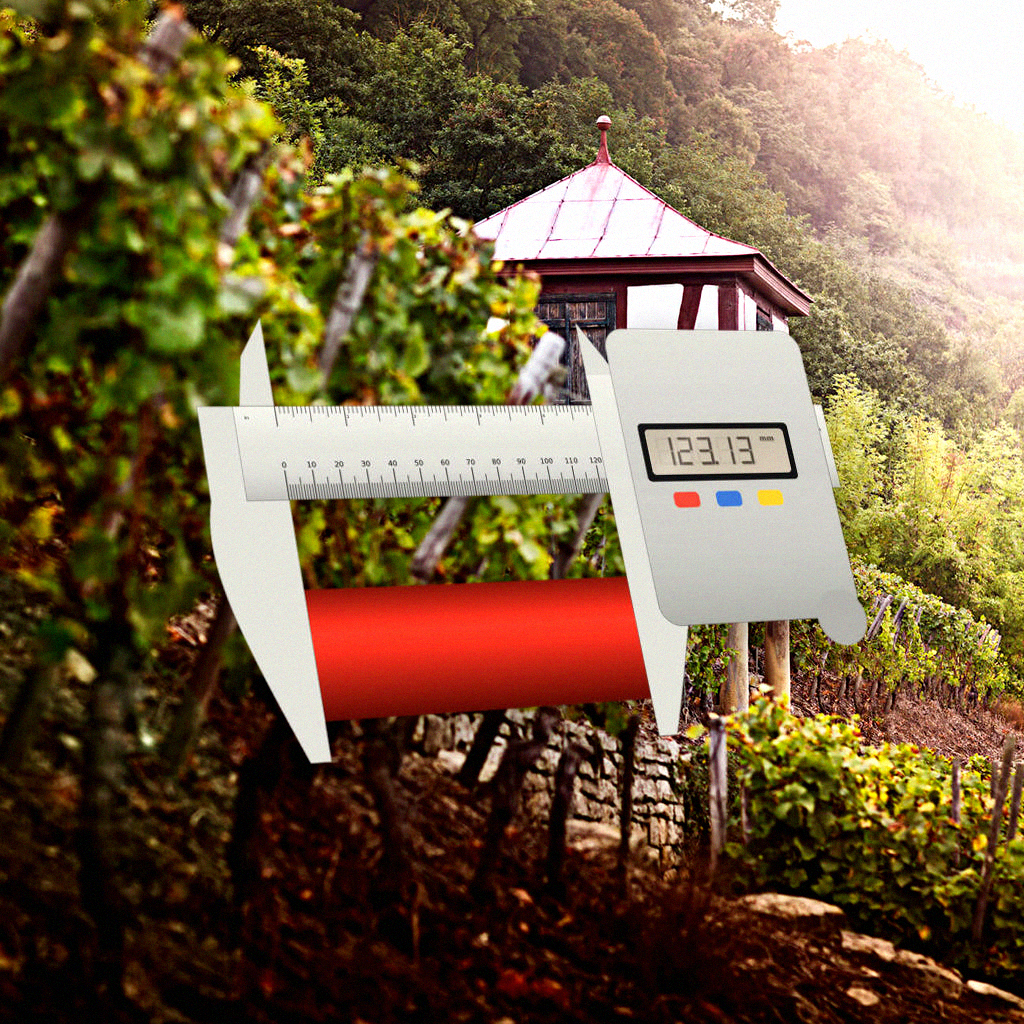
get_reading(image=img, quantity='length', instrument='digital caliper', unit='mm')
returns 123.13 mm
